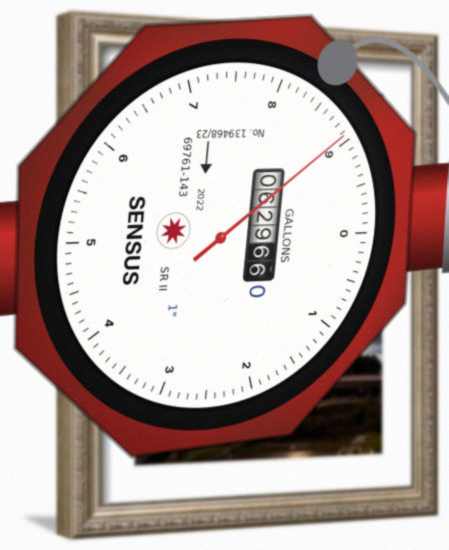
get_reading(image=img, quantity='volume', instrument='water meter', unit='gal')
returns 629658.9 gal
